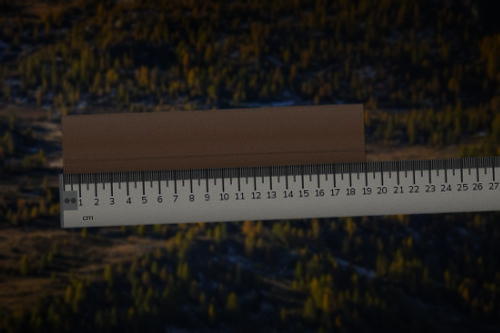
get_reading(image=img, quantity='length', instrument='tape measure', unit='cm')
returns 19 cm
